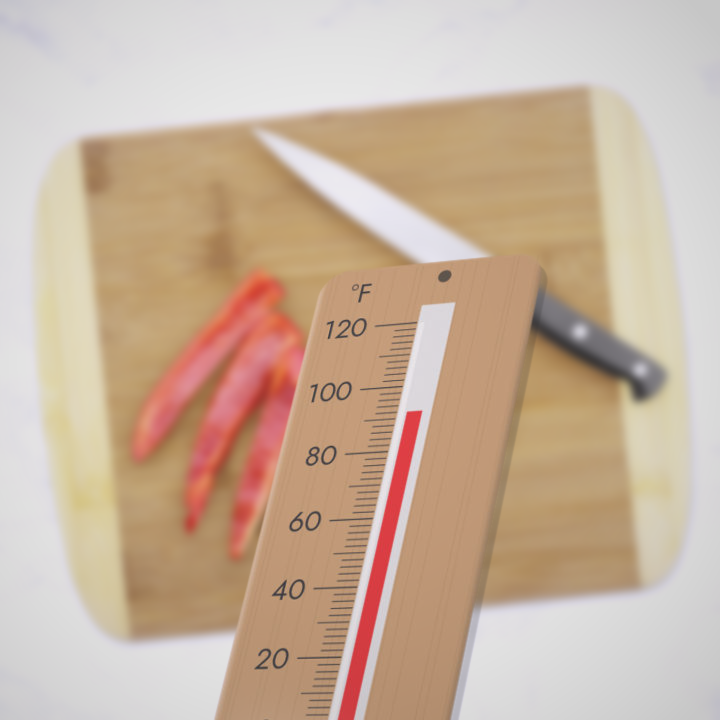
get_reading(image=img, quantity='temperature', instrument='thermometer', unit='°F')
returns 92 °F
